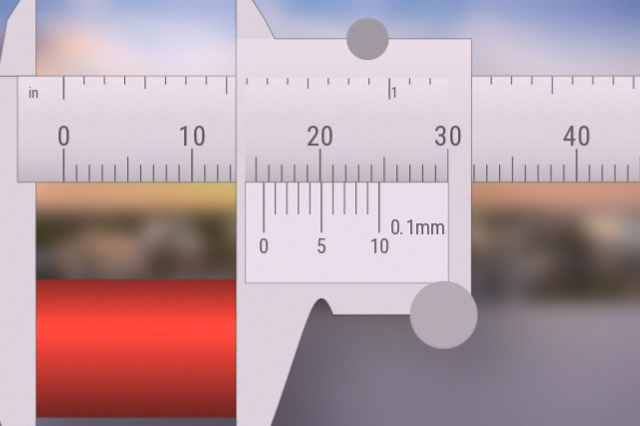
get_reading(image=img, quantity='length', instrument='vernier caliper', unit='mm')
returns 15.6 mm
